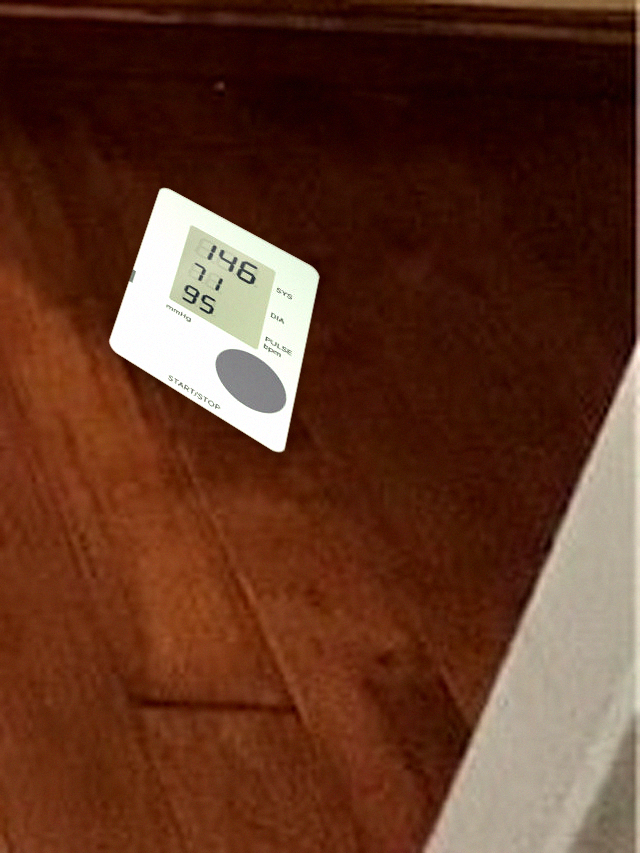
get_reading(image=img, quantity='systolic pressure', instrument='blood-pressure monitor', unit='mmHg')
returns 146 mmHg
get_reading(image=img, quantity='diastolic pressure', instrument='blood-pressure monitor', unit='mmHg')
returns 71 mmHg
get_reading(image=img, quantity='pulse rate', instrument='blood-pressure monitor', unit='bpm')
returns 95 bpm
